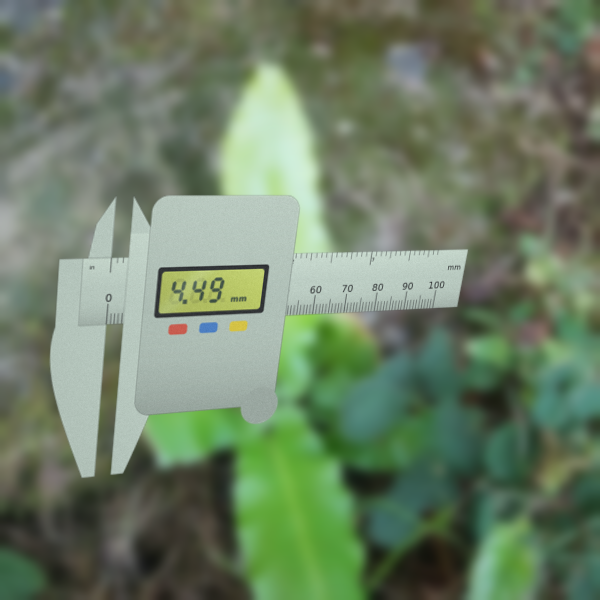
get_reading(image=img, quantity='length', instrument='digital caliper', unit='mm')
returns 4.49 mm
